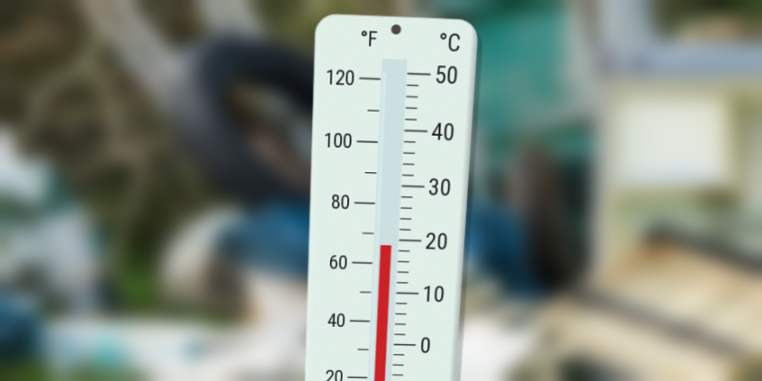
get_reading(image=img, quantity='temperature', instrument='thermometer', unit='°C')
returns 19 °C
